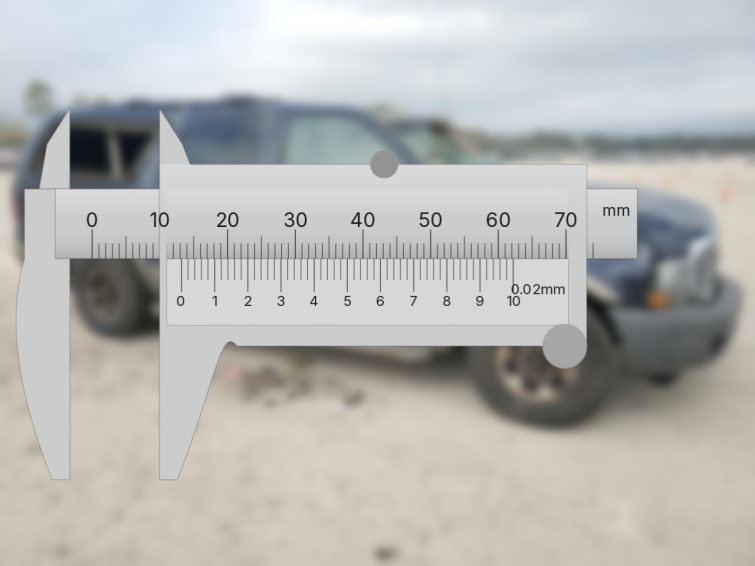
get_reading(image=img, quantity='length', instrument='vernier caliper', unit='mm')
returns 13.2 mm
